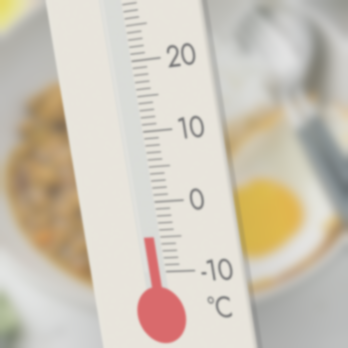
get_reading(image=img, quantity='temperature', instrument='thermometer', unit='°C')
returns -5 °C
